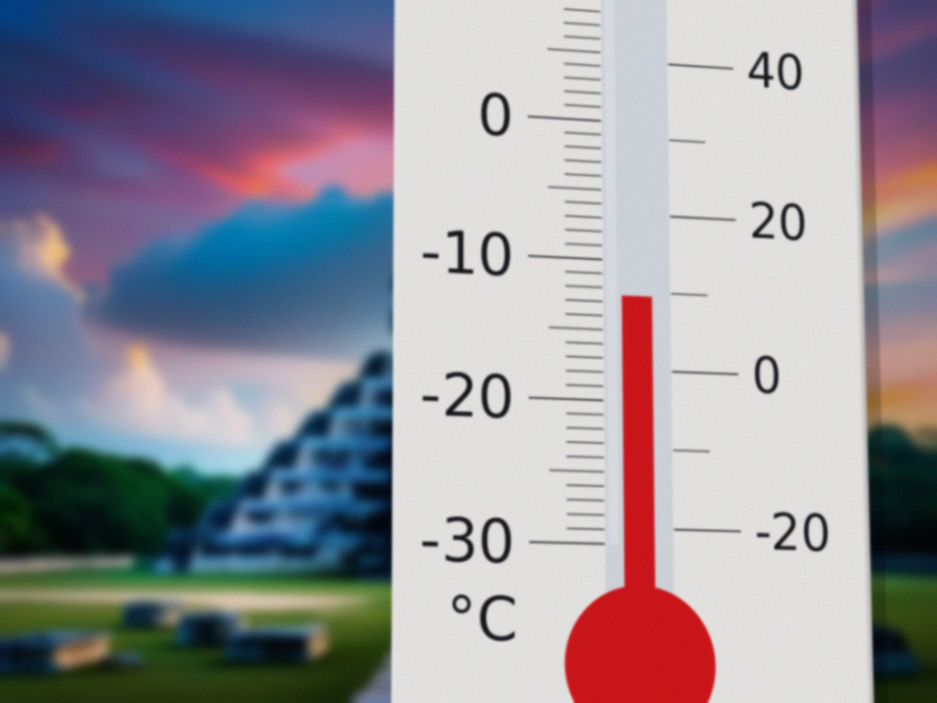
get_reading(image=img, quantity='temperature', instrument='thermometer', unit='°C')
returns -12.5 °C
